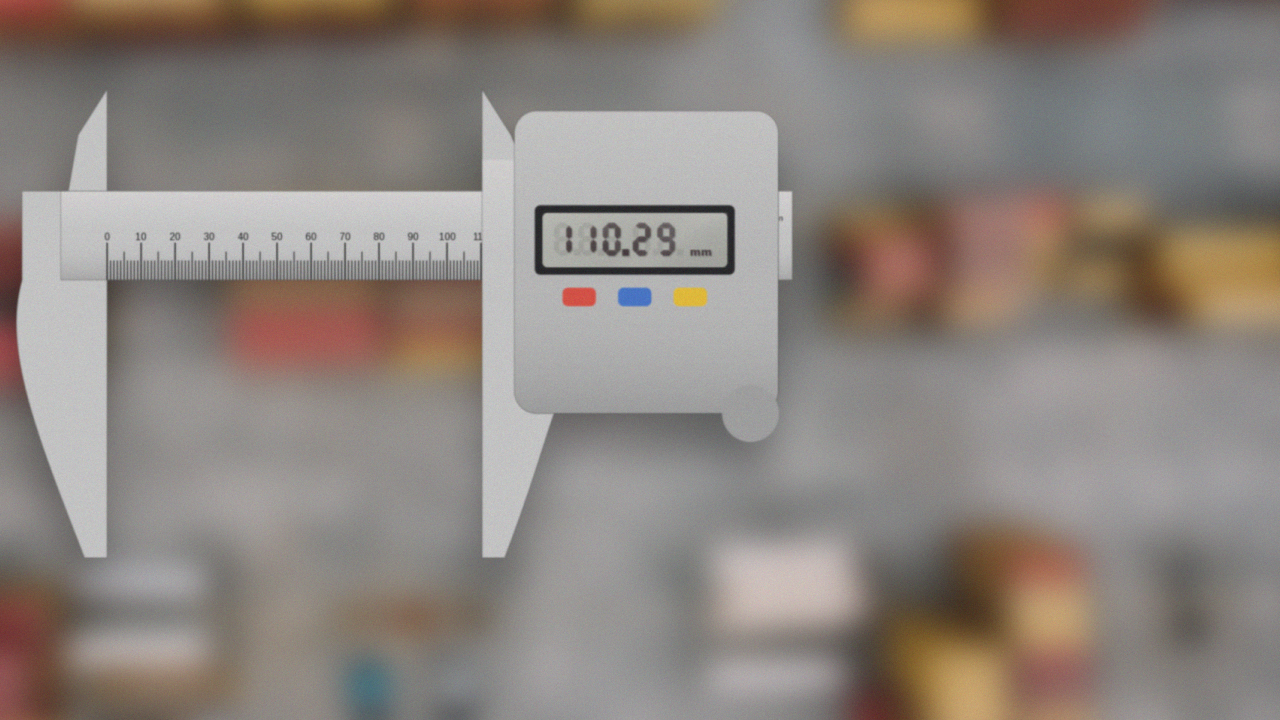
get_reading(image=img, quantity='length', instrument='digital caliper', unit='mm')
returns 110.29 mm
